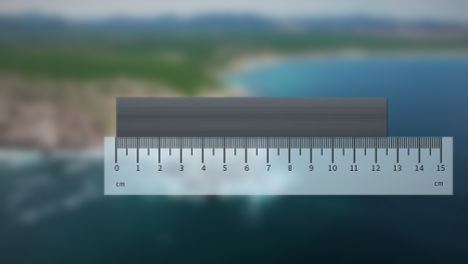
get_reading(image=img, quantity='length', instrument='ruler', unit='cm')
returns 12.5 cm
